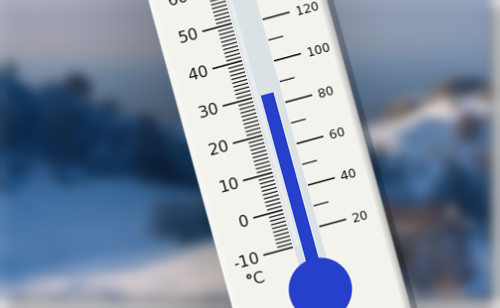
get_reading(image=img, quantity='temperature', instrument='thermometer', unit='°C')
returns 30 °C
